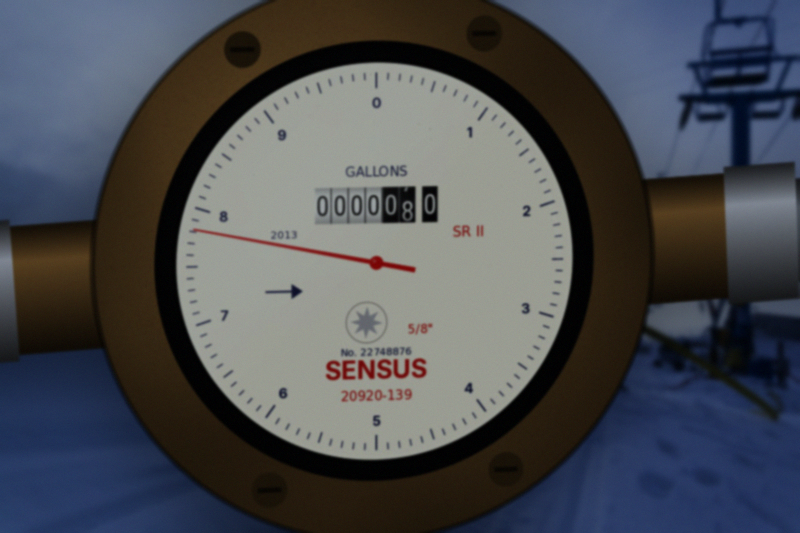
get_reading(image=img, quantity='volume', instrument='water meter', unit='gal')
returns 77.8 gal
